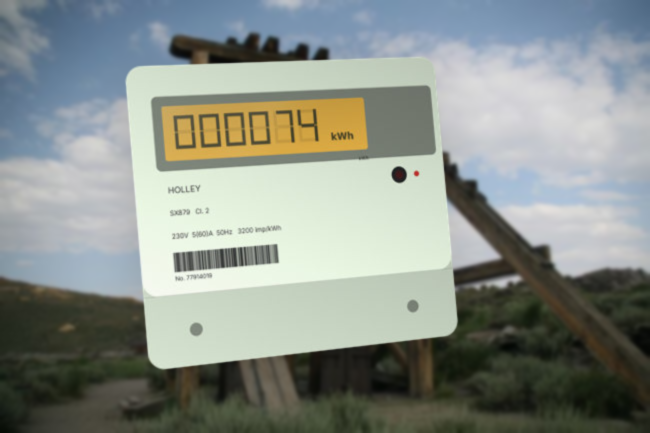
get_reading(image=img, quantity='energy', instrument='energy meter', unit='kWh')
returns 74 kWh
